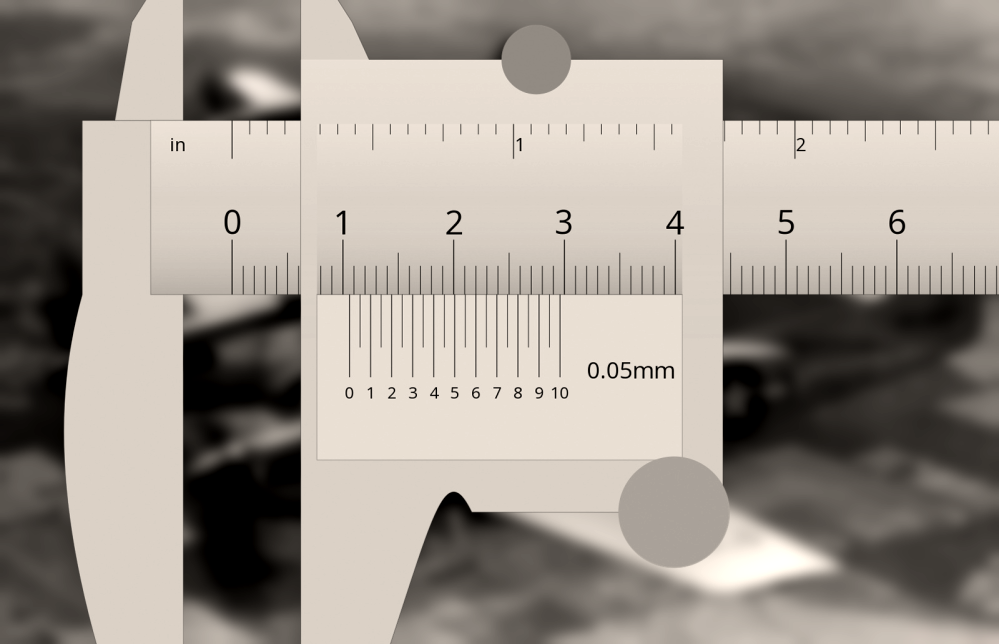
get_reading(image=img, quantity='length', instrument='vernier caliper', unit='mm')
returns 10.6 mm
